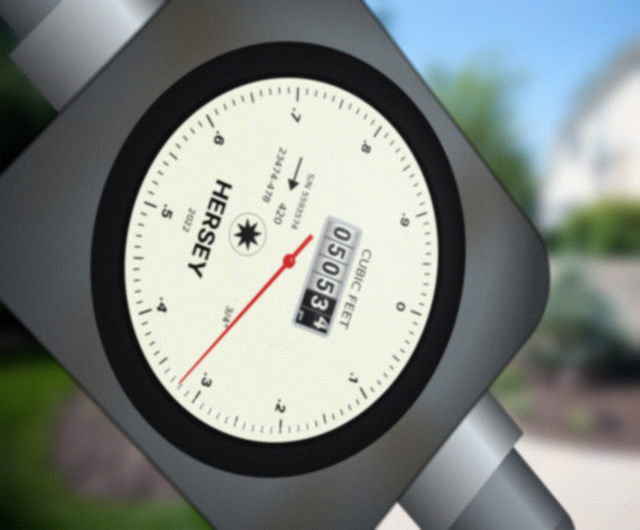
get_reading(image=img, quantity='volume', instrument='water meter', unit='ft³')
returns 50534.32 ft³
